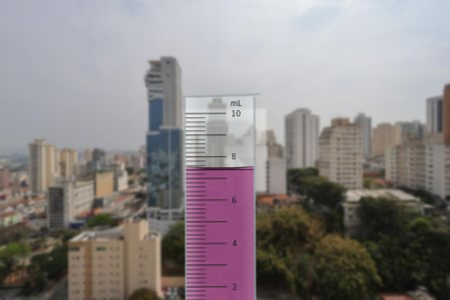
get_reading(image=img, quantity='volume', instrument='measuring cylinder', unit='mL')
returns 7.4 mL
